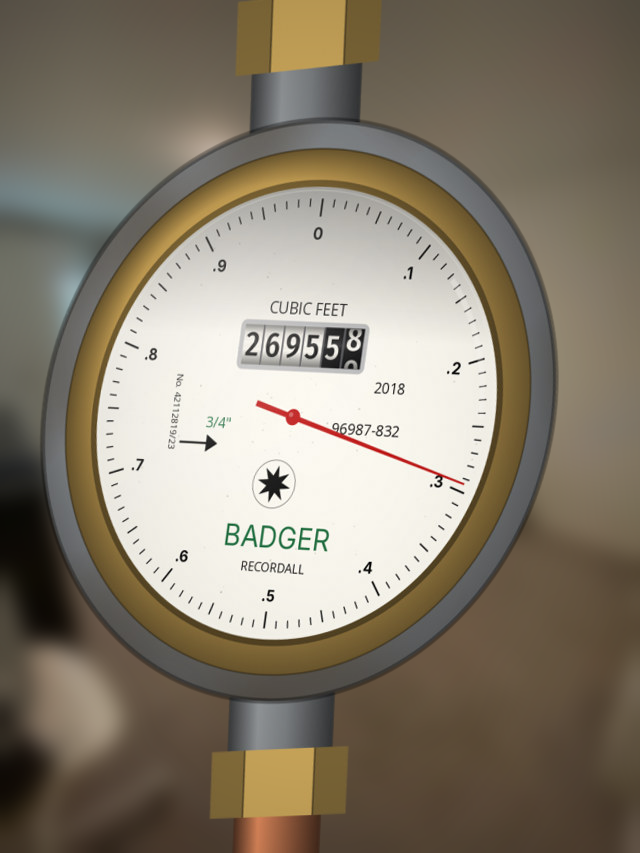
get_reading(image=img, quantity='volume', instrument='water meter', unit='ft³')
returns 269558.29 ft³
